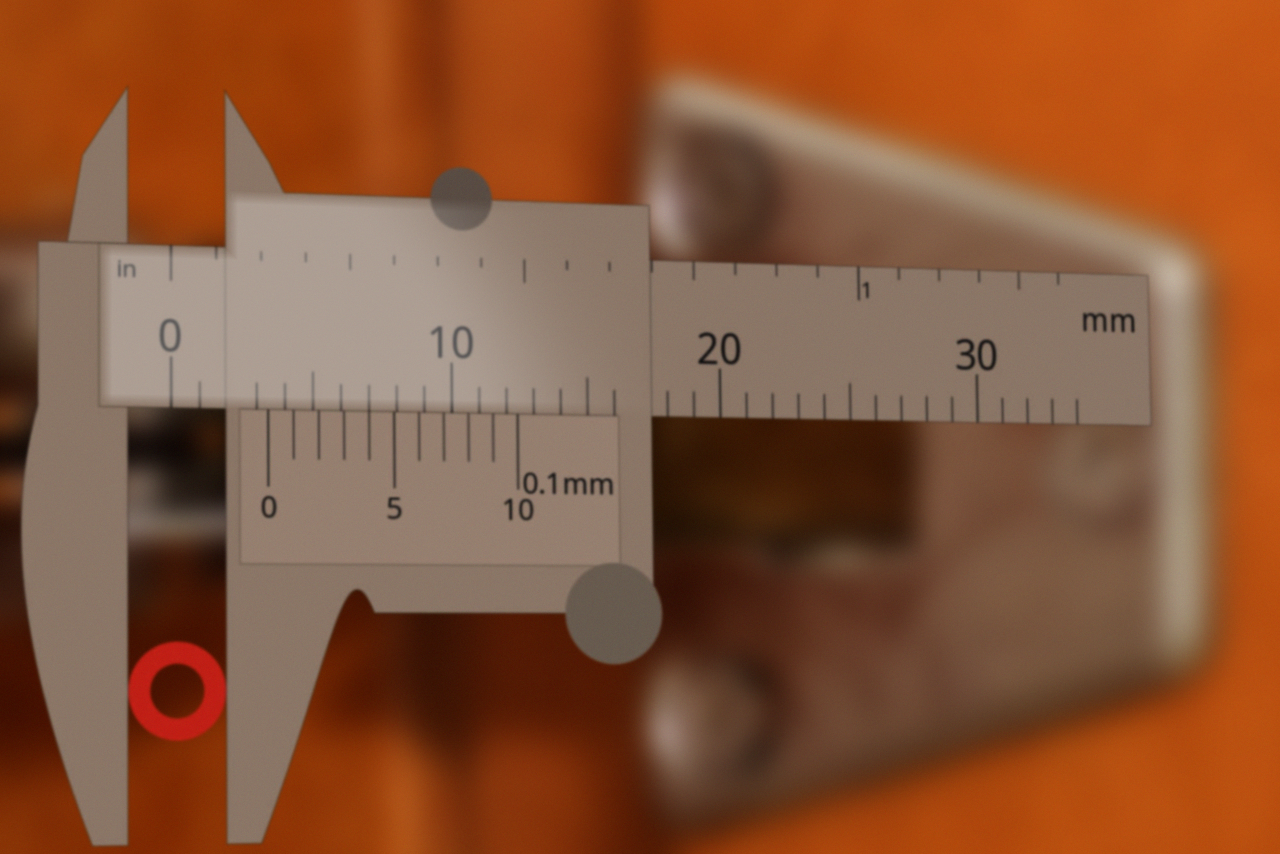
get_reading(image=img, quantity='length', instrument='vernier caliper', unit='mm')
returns 3.4 mm
